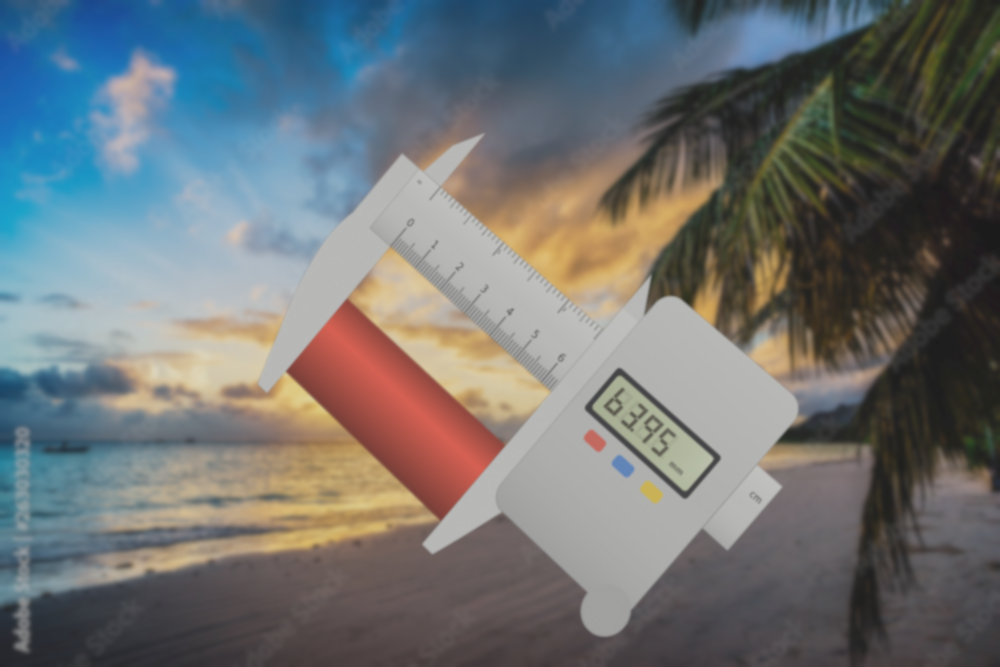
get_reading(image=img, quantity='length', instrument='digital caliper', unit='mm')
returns 63.95 mm
